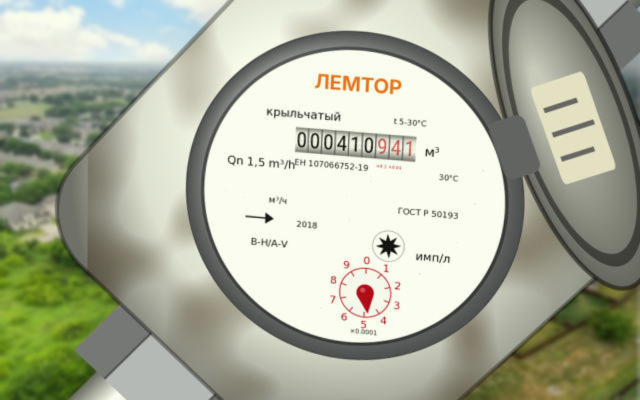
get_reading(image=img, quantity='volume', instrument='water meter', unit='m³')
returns 410.9414 m³
